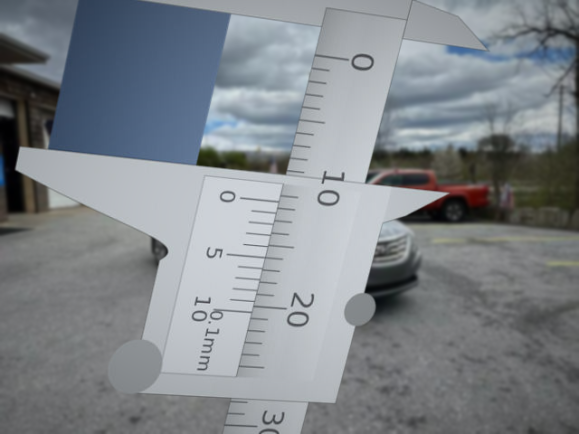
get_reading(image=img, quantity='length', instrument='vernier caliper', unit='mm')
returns 11.5 mm
